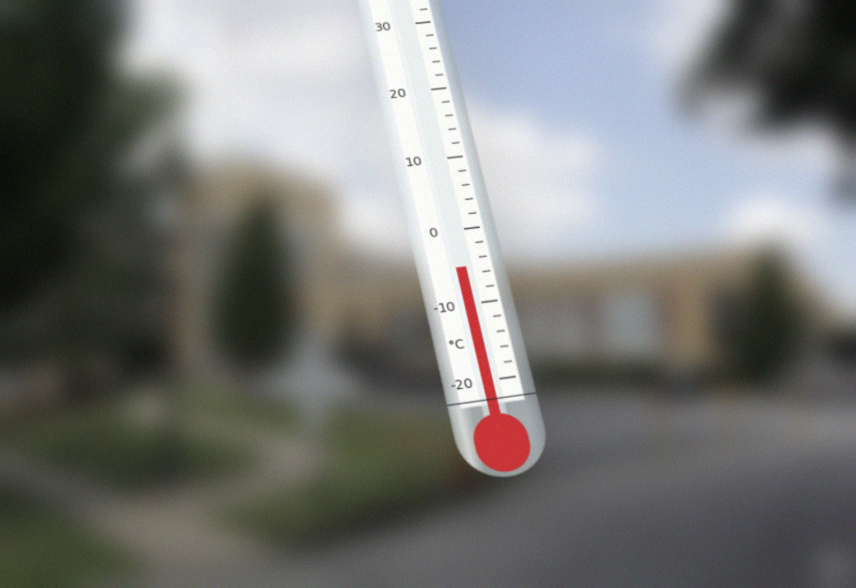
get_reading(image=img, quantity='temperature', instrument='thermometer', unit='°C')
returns -5 °C
